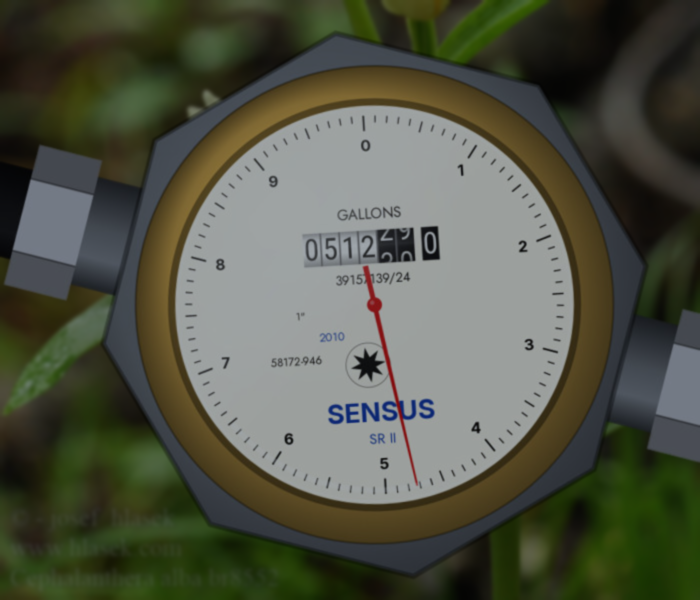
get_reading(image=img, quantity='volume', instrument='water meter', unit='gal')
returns 512294.7 gal
